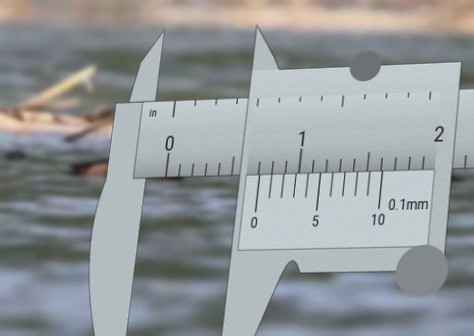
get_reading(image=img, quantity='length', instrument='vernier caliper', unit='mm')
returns 7.1 mm
